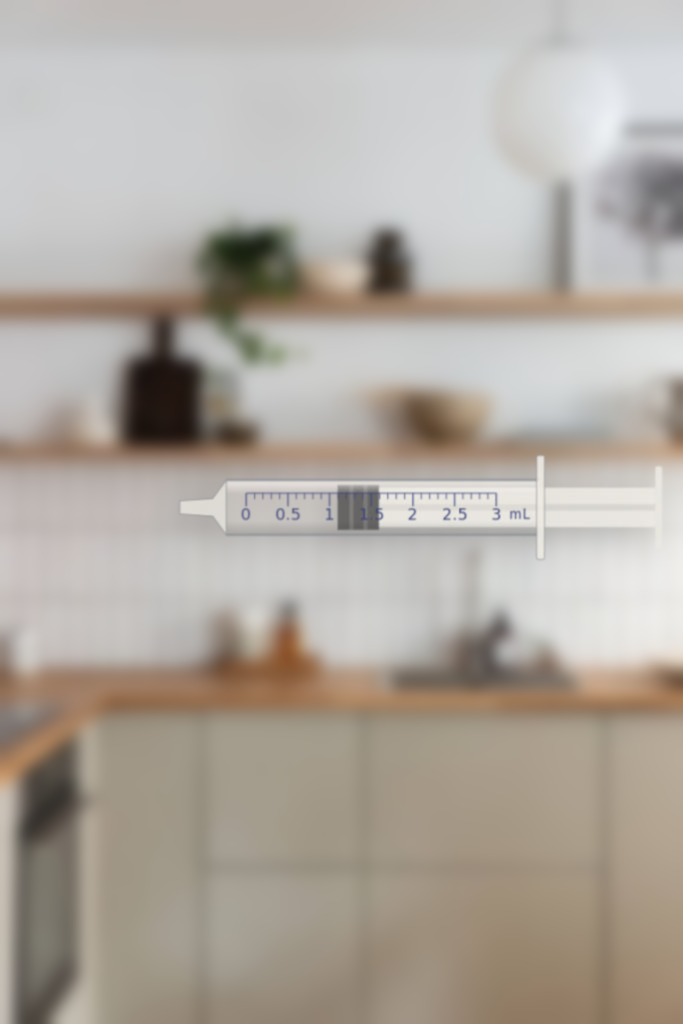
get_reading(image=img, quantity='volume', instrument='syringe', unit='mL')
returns 1.1 mL
